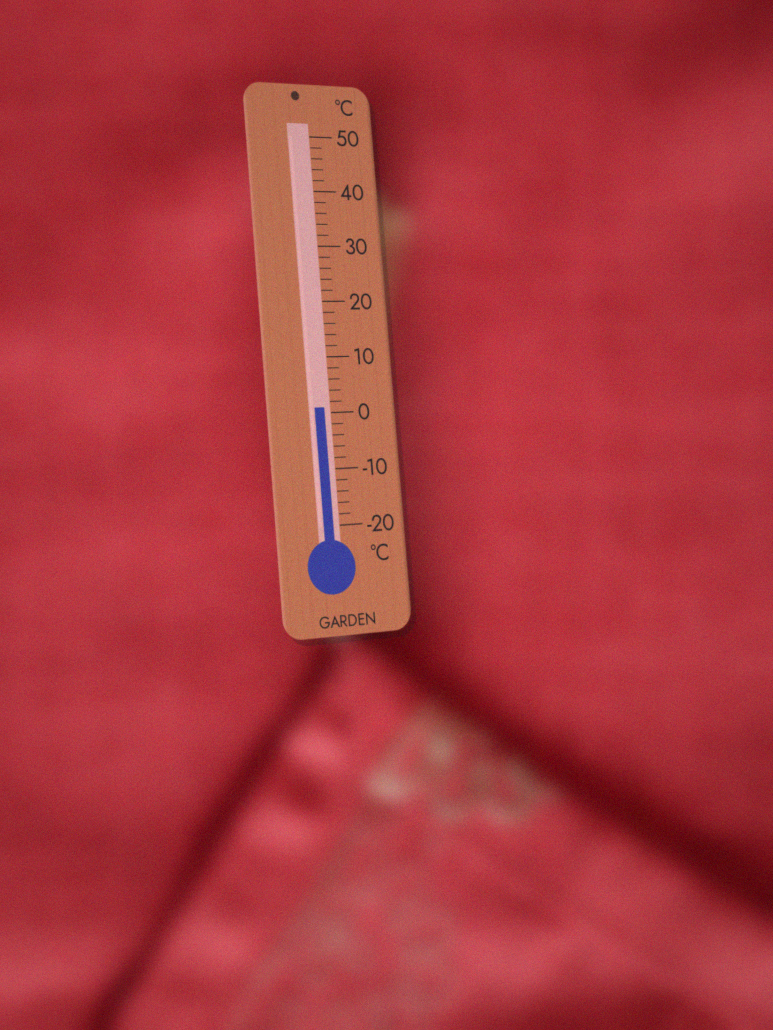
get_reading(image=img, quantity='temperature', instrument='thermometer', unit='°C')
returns 1 °C
